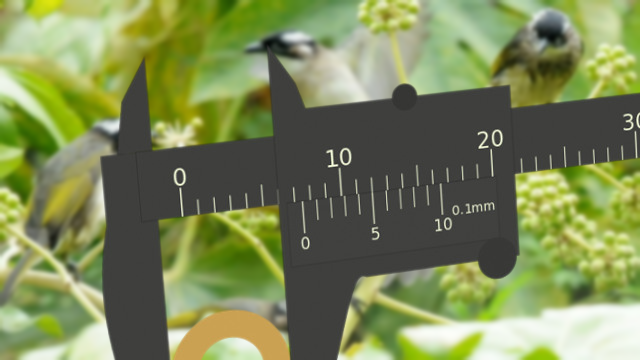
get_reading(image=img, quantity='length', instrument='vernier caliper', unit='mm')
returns 7.5 mm
